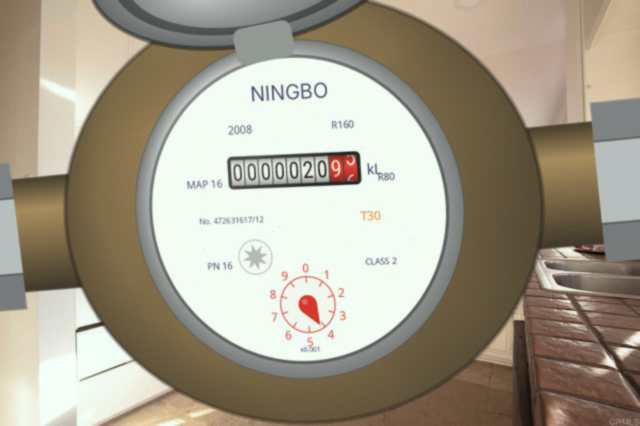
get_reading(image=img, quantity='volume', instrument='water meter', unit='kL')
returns 20.954 kL
